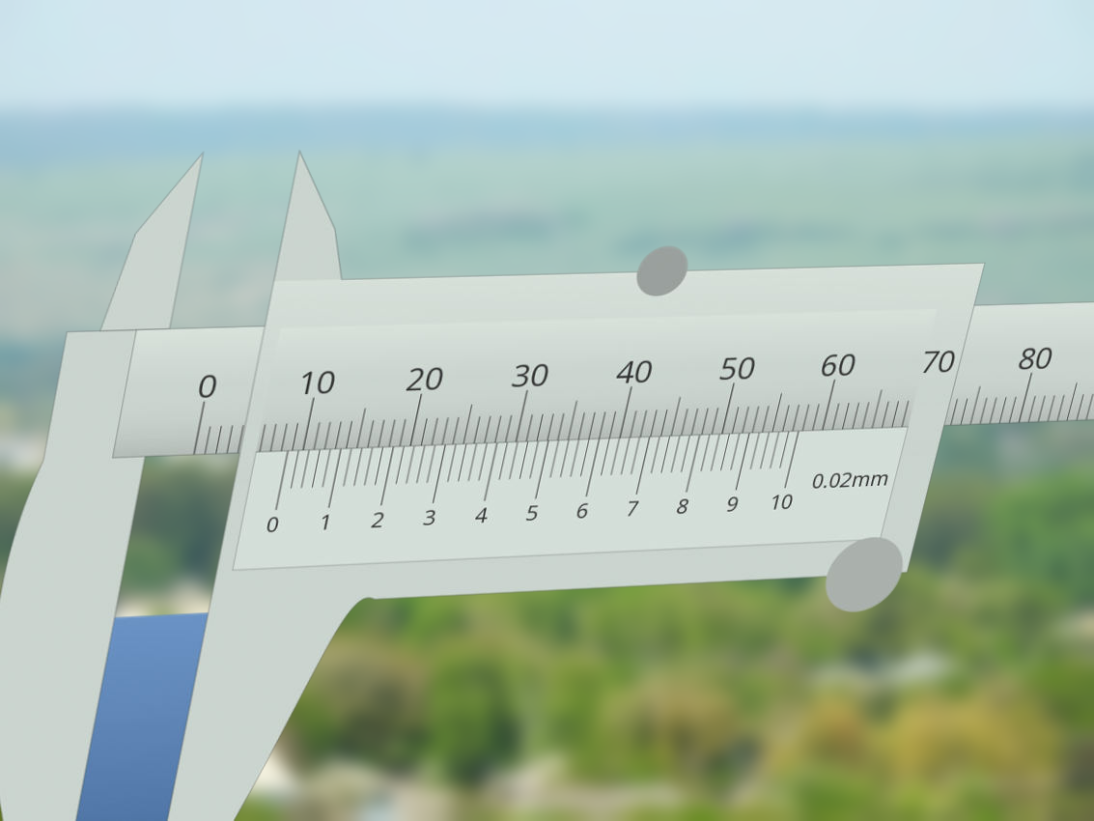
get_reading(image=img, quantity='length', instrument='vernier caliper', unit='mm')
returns 8.6 mm
